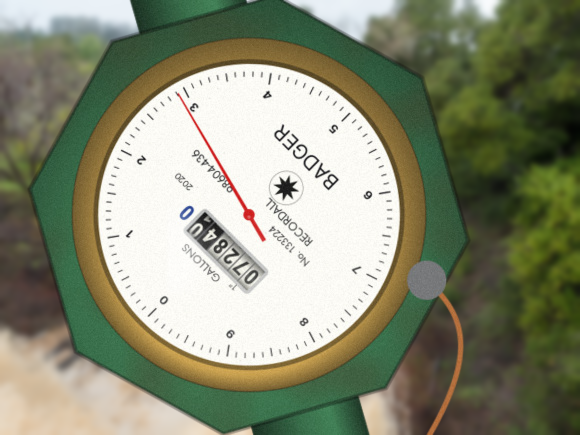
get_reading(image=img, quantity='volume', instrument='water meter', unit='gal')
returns 728402.9 gal
